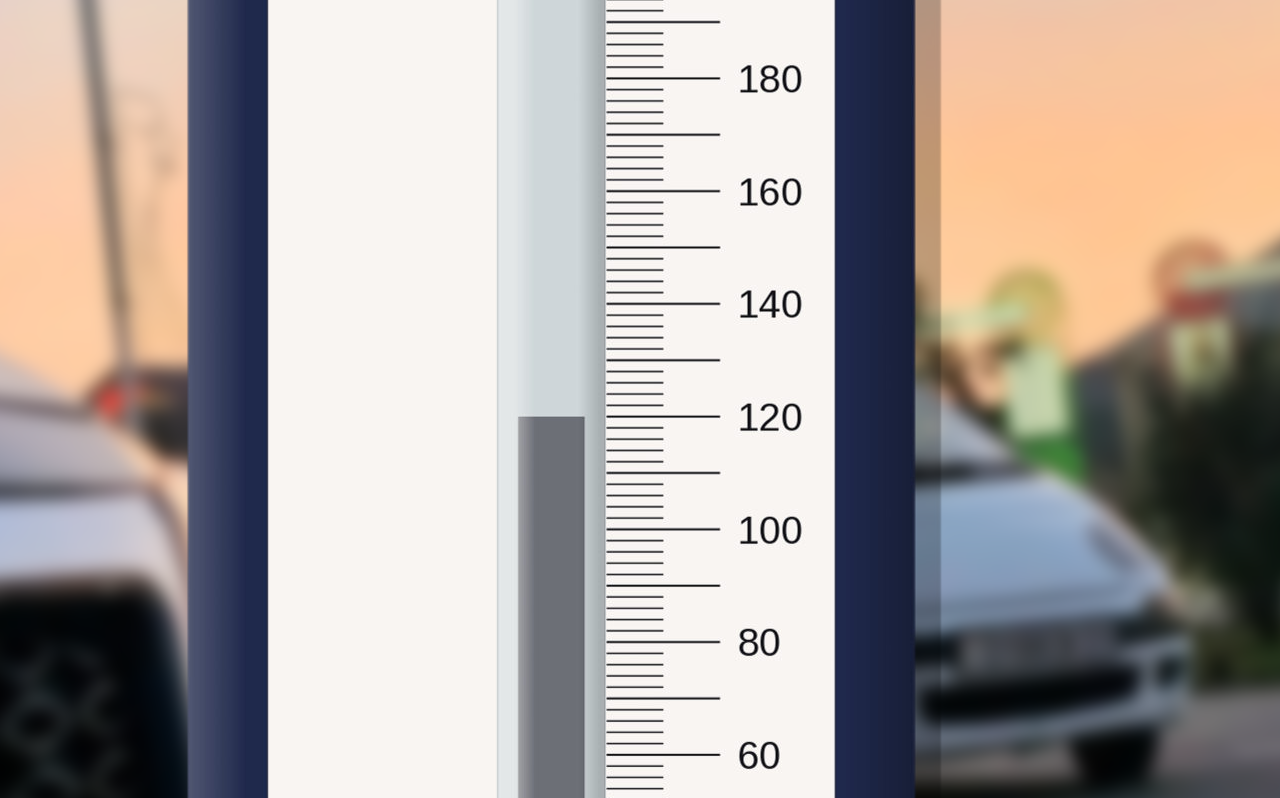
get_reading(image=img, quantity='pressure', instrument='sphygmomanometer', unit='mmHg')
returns 120 mmHg
